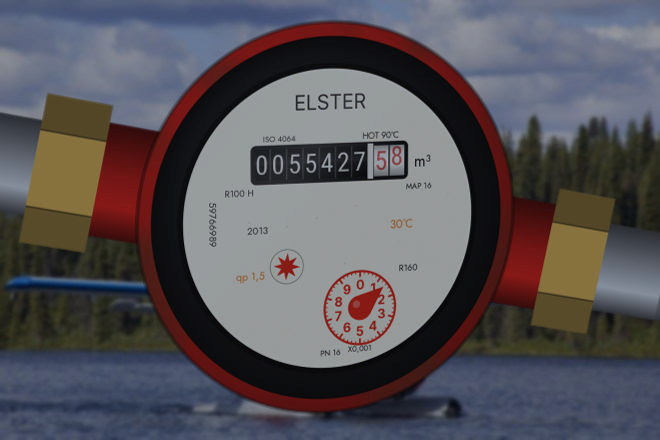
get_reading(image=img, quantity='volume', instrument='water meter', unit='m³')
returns 55427.581 m³
